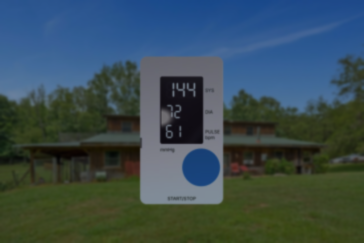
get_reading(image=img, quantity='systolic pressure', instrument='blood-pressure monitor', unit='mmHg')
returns 144 mmHg
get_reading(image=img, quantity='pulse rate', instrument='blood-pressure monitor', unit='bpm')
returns 61 bpm
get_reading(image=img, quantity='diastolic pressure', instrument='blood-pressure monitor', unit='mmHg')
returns 72 mmHg
